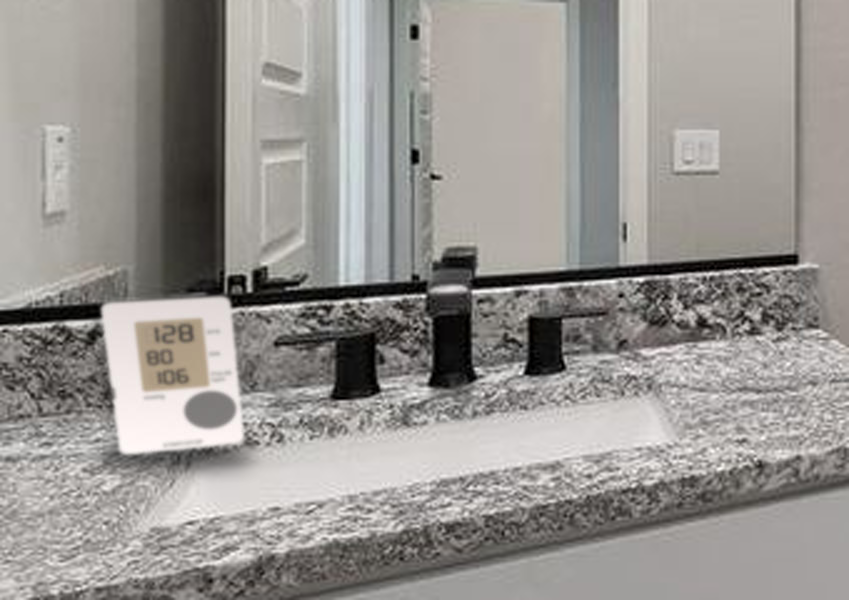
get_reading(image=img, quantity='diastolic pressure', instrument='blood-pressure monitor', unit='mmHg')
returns 80 mmHg
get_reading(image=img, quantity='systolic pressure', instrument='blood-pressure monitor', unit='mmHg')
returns 128 mmHg
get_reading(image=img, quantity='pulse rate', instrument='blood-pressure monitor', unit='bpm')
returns 106 bpm
